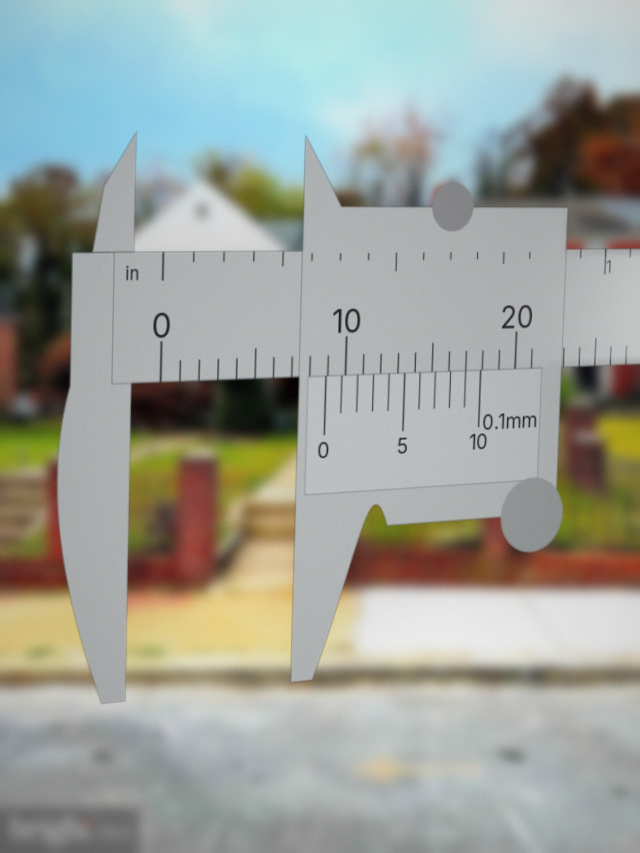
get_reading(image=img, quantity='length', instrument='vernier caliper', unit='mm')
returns 8.9 mm
